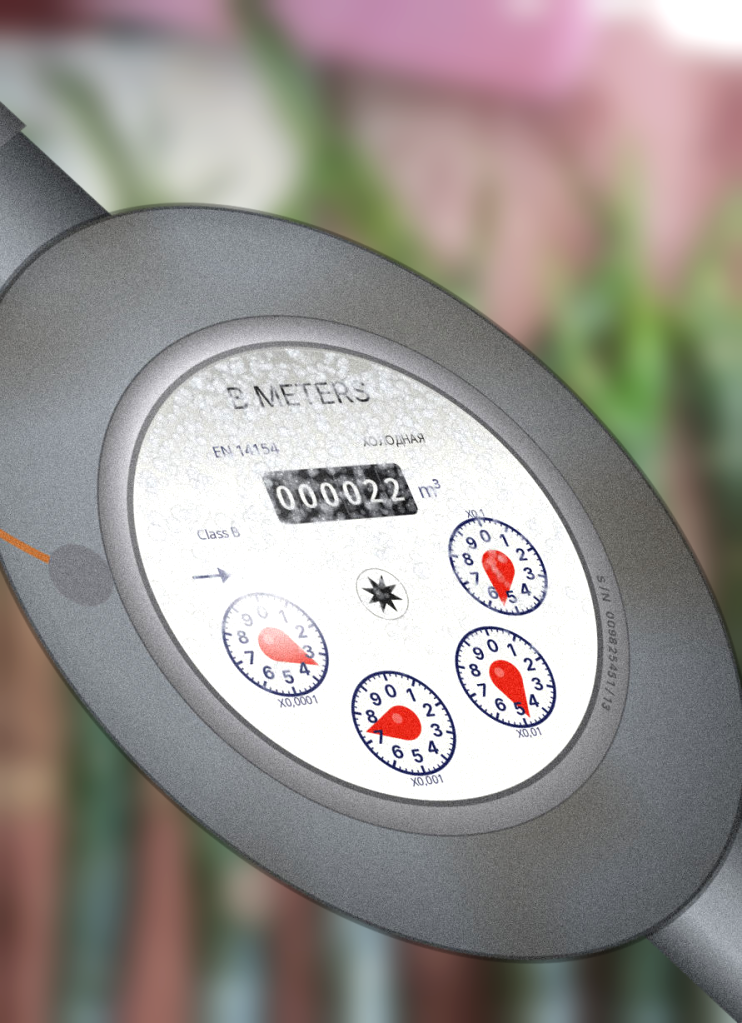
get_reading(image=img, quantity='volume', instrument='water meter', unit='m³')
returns 22.5473 m³
